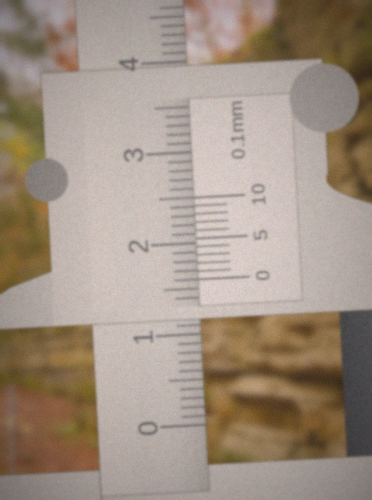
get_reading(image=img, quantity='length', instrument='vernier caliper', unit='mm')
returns 16.0 mm
